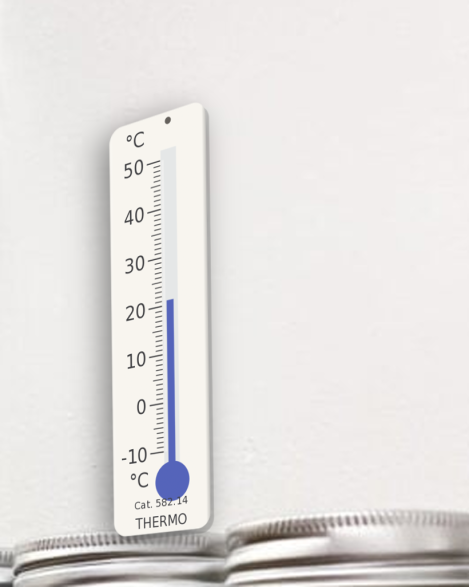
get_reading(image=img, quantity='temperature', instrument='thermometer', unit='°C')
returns 21 °C
